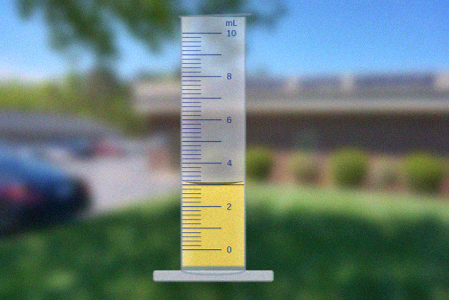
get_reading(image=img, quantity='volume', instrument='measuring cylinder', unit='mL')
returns 3 mL
